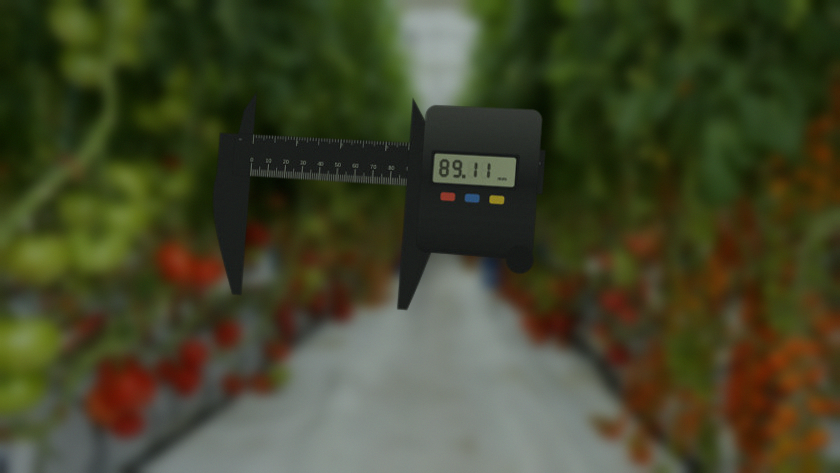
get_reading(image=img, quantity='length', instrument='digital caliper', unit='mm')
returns 89.11 mm
